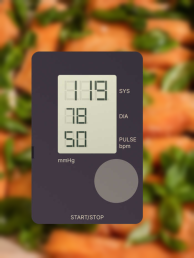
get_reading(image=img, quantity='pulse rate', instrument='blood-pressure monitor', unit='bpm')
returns 50 bpm
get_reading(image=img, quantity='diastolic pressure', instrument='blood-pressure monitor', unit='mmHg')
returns 78 mmHg
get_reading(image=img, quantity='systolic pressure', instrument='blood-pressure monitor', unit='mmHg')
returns 119 mmHg
